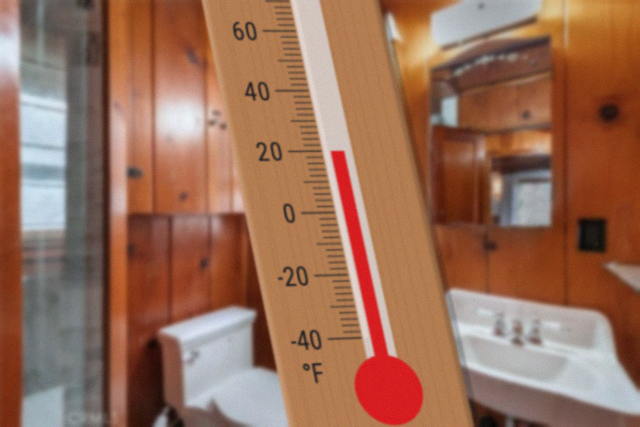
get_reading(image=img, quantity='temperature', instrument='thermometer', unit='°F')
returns 20 °F
